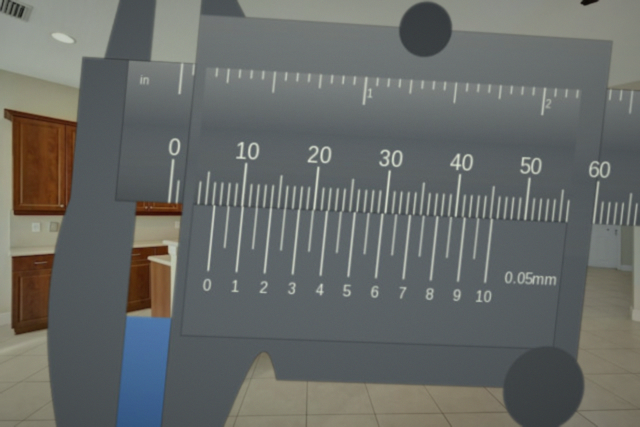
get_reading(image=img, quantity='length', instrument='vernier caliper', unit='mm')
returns 6.2 mm
